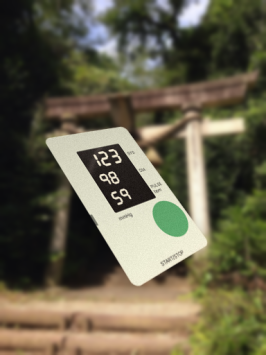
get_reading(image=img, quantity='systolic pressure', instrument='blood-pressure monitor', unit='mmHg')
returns 123 mmHg
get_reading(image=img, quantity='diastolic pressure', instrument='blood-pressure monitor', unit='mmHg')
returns 98 mmHg
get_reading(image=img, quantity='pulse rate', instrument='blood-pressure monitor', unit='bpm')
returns 59 bpm
